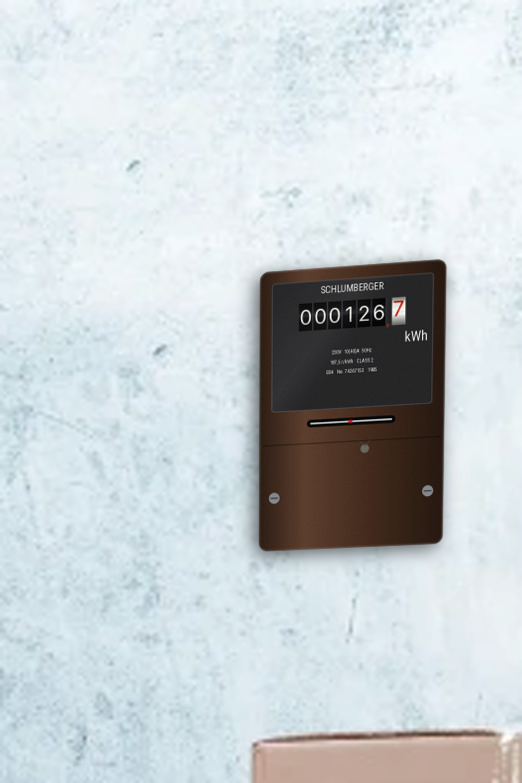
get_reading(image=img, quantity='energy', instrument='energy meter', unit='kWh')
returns 126.7 kWh
